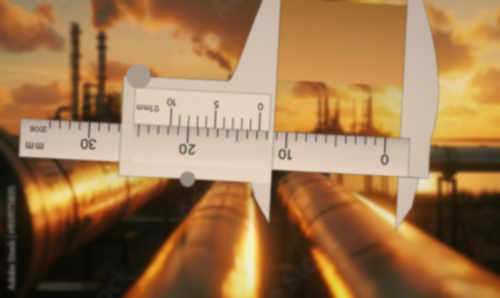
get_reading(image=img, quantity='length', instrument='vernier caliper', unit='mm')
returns 12.8 mm
